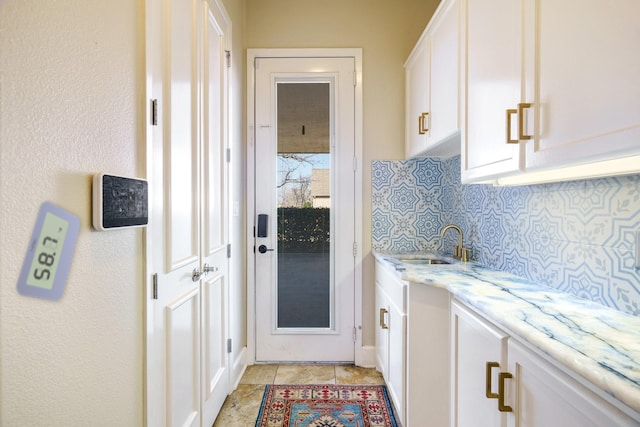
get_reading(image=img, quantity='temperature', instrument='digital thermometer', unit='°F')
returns 58.7 °F
